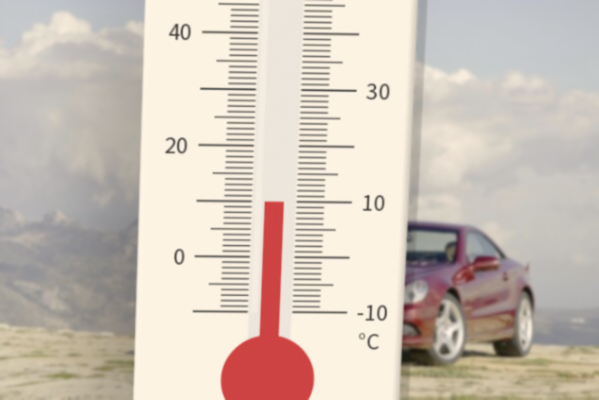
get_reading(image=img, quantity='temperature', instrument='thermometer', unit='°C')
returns 10 °C
